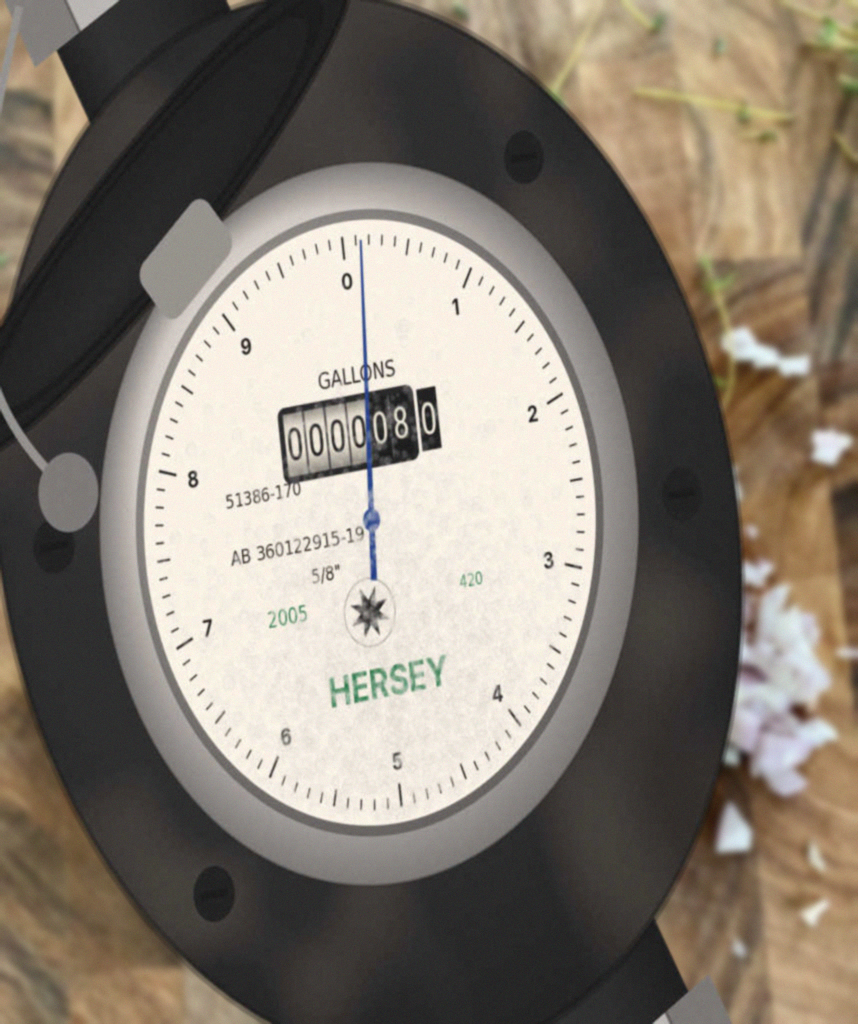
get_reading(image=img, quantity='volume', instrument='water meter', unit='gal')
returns 80.1 gal
